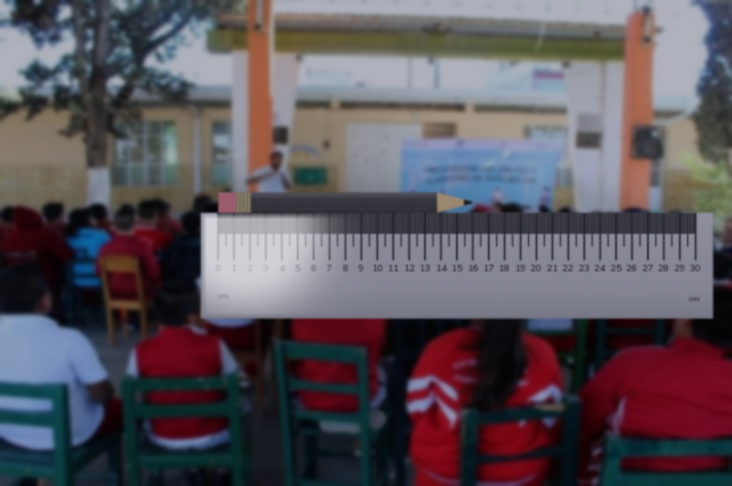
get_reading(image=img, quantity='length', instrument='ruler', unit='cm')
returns 16 cm
